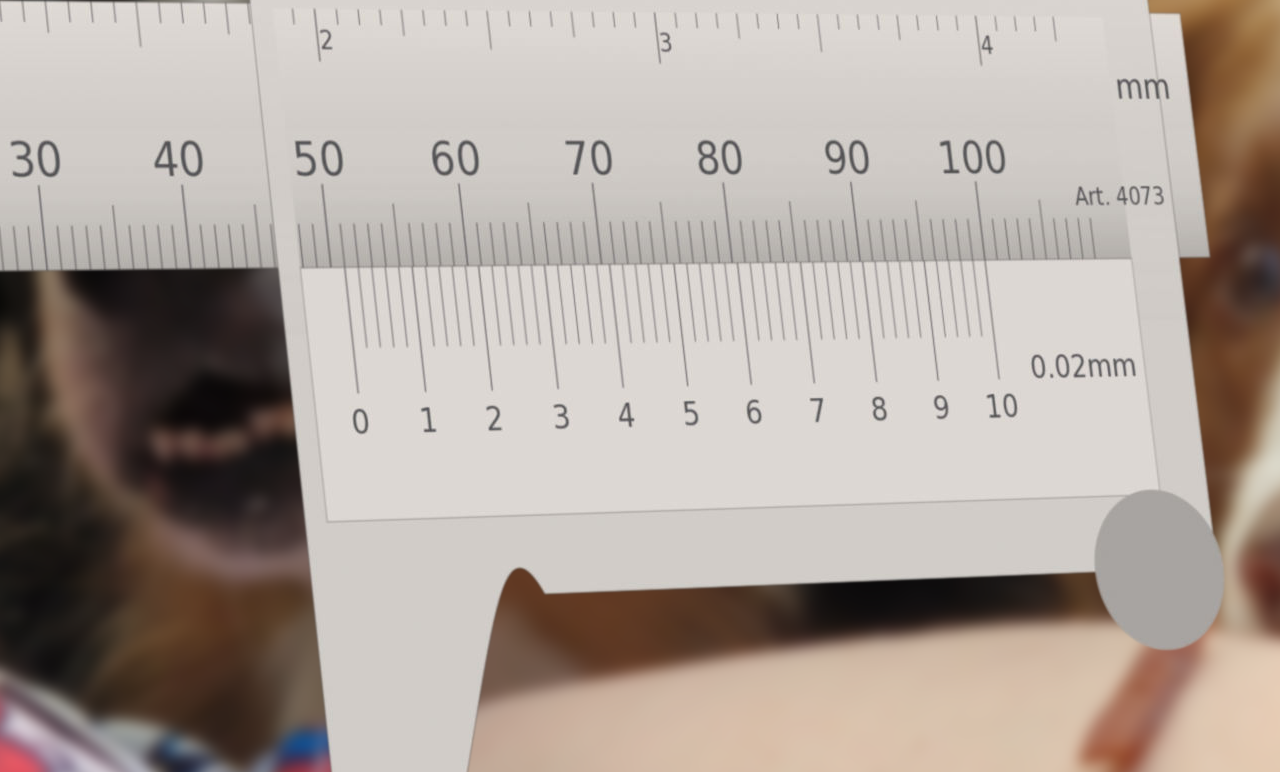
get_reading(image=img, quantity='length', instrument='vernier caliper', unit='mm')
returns 51.0 mm
